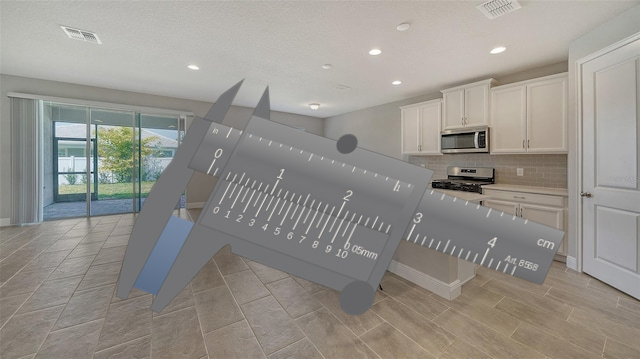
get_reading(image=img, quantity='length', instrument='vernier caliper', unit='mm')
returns 3.8 mm
